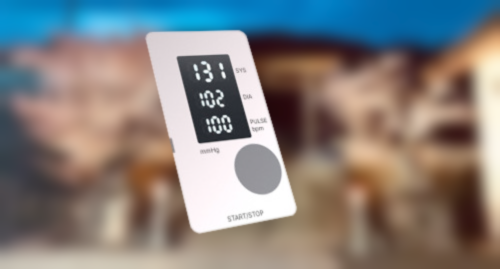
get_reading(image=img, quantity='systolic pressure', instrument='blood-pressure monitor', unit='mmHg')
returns 131 mmHg
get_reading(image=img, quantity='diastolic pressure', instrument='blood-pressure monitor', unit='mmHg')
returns 102 mmHg
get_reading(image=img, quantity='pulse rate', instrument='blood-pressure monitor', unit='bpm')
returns 100 bpm
